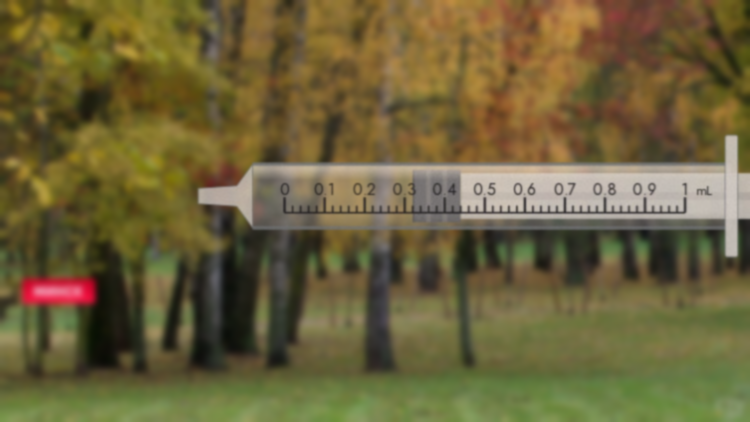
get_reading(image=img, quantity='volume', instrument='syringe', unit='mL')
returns 0.32 mL
